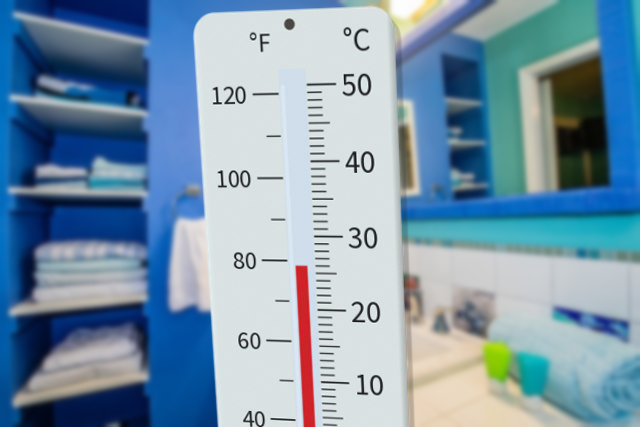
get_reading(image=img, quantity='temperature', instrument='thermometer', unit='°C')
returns 26 °C
